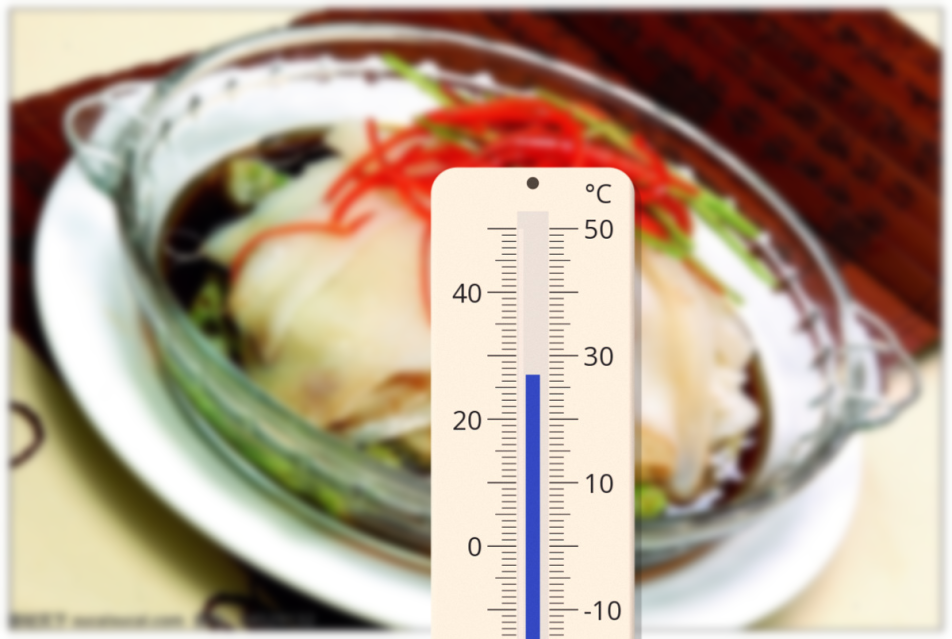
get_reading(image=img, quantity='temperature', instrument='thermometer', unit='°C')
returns 27 °C
